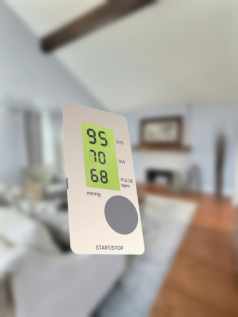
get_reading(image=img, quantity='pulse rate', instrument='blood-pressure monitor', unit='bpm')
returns 68 bpm
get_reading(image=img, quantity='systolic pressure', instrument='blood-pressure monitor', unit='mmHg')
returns 95 mmHg
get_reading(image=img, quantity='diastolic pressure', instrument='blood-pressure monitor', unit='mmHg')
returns 70 mmHg
